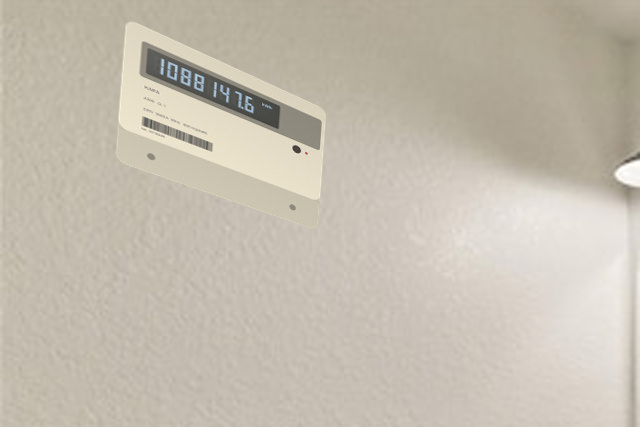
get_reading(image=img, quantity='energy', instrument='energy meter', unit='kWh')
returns 1088147.6 kWh
